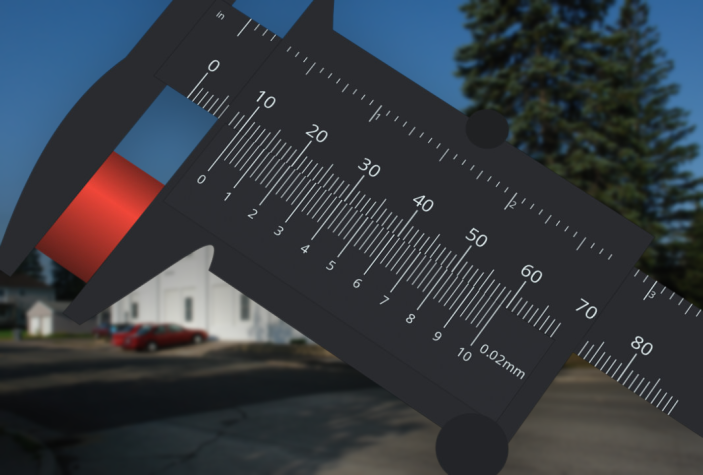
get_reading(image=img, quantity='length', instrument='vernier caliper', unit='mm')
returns 10.0 mm
